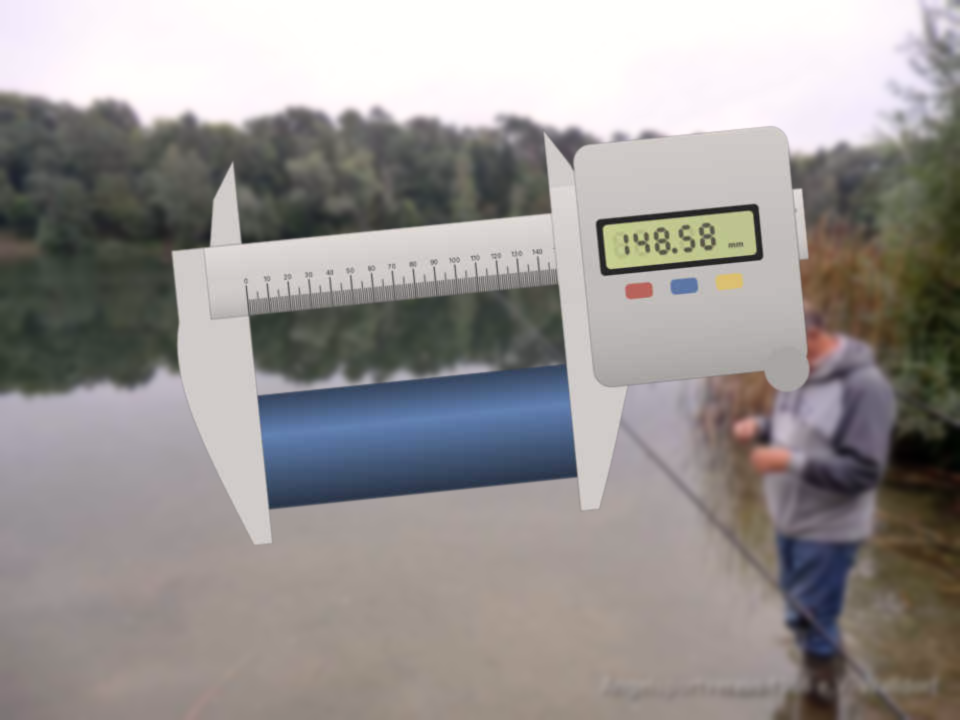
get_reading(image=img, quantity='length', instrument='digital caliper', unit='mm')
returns 148.58 mm
